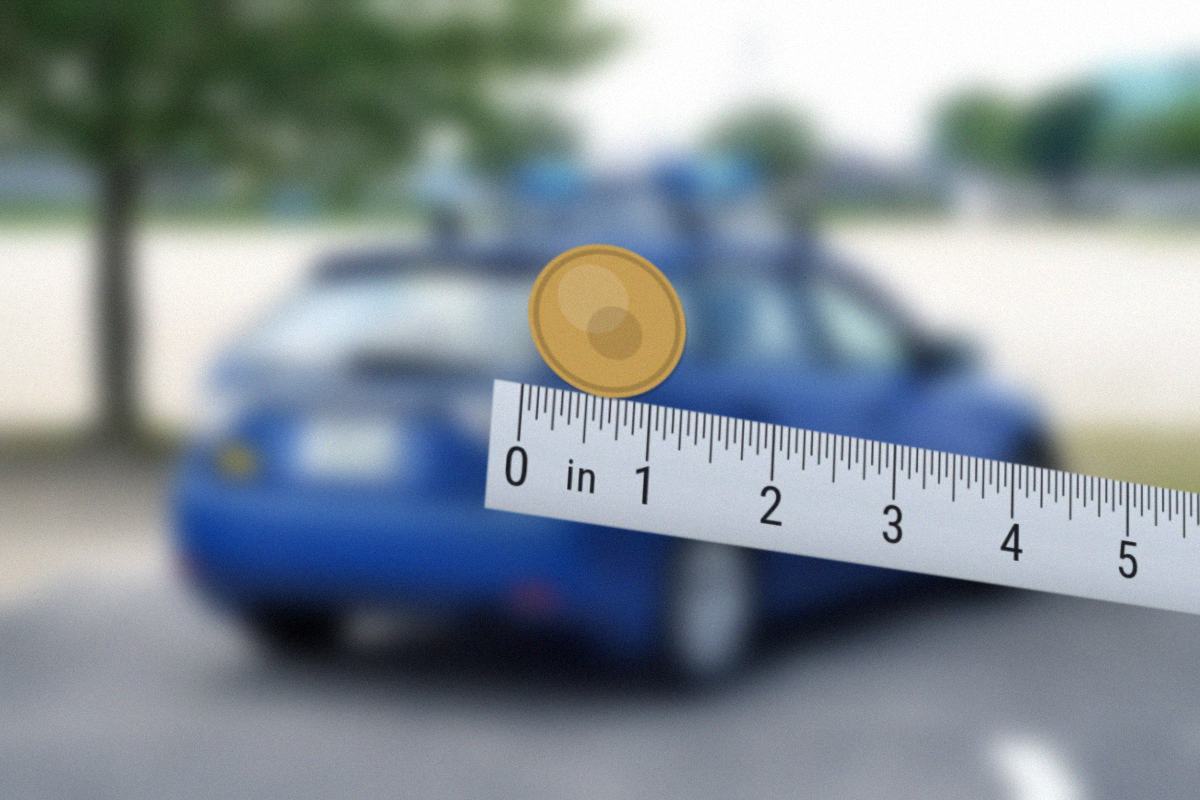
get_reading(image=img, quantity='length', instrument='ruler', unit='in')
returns 1.25 in
